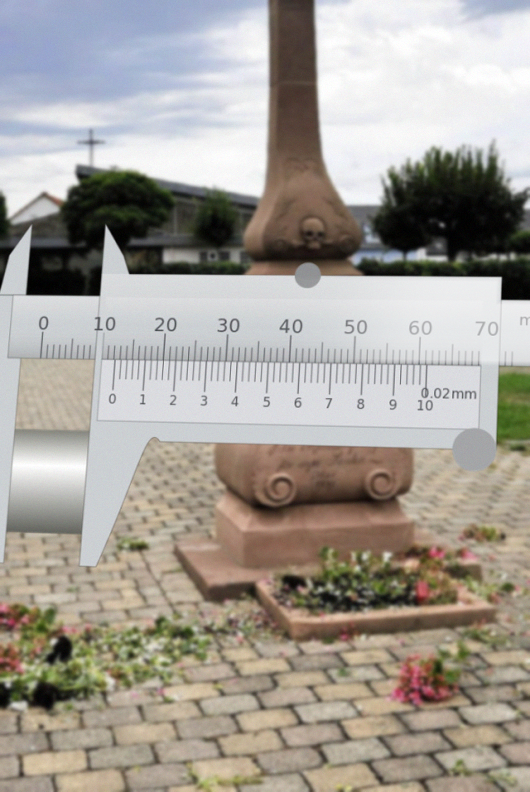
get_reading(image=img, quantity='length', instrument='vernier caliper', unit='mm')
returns 12.2 mm
